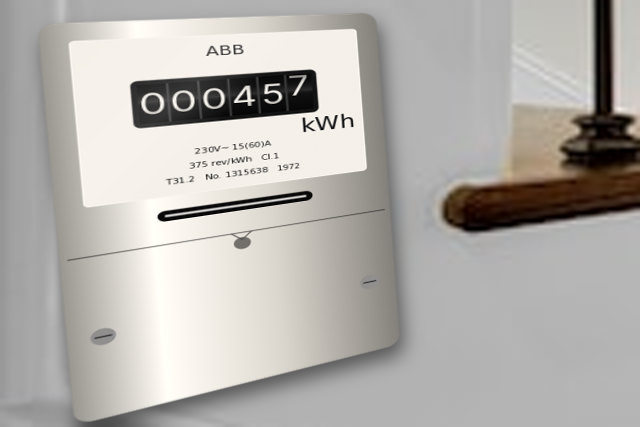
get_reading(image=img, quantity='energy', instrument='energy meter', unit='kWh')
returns 457 kWh
